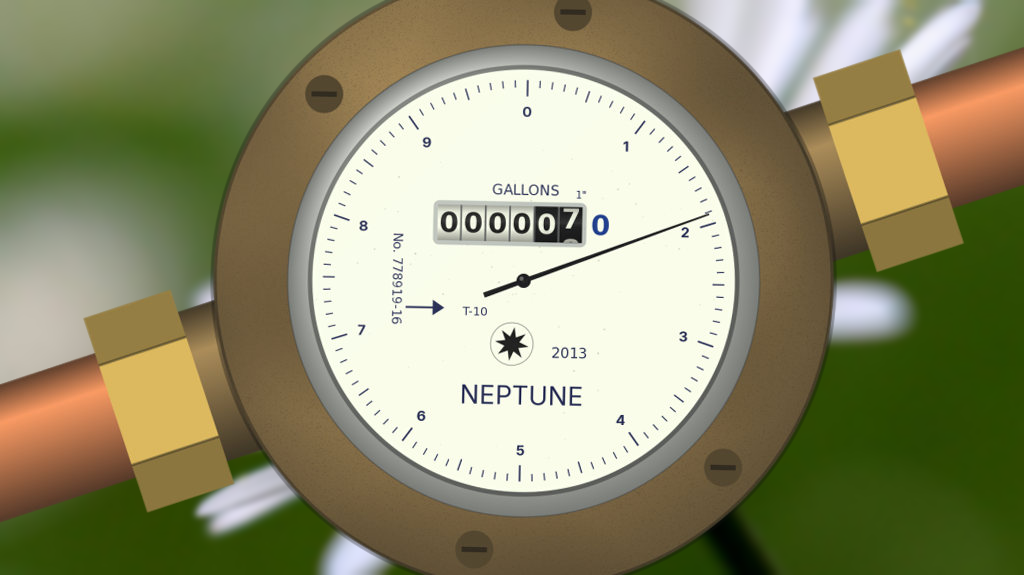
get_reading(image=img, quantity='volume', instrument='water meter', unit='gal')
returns 71.9 gal
